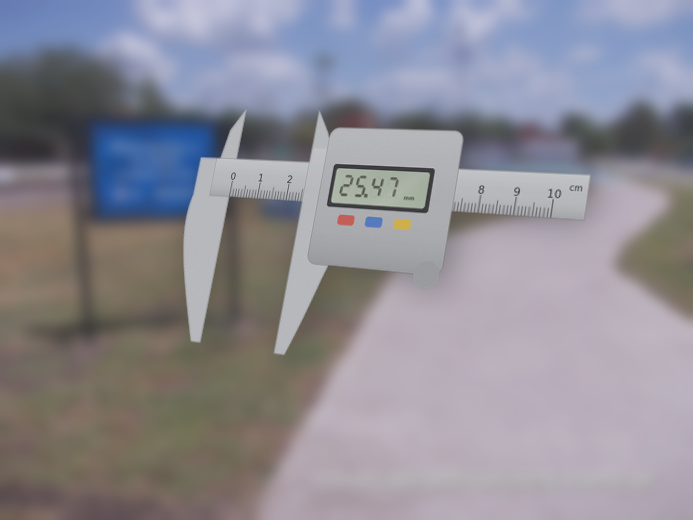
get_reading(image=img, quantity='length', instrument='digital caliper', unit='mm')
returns 25.47 mm
